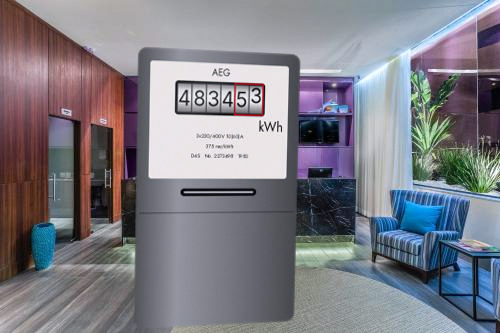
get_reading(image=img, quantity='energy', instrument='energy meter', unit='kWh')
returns 4834.53 kWh
